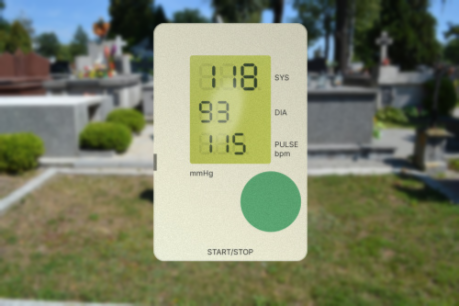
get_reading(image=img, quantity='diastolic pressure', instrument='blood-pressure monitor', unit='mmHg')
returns 93 mmHg
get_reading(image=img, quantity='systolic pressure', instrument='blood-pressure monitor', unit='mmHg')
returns 118 mmHg
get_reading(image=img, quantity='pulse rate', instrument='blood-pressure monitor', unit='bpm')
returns 115 bpm
